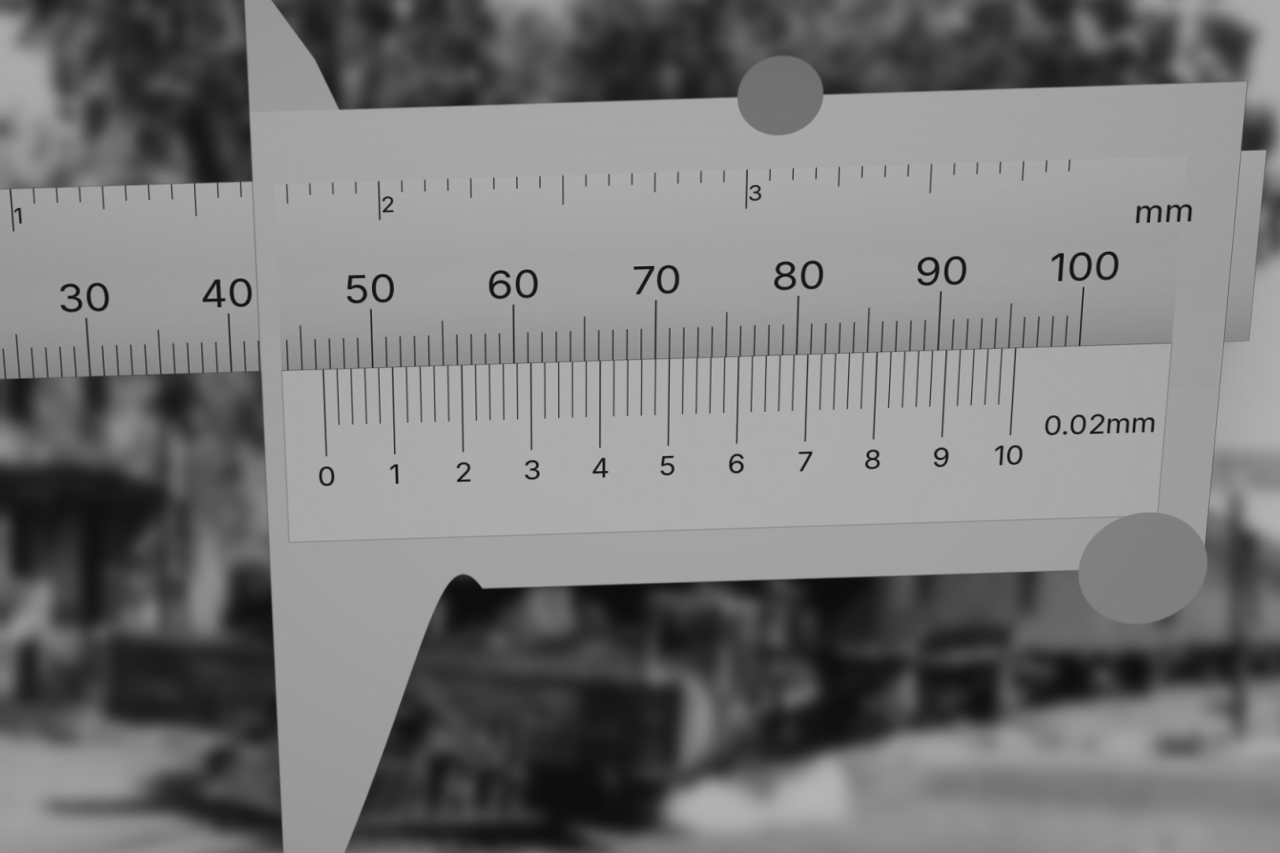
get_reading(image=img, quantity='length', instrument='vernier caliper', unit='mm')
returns 46.5 mm
